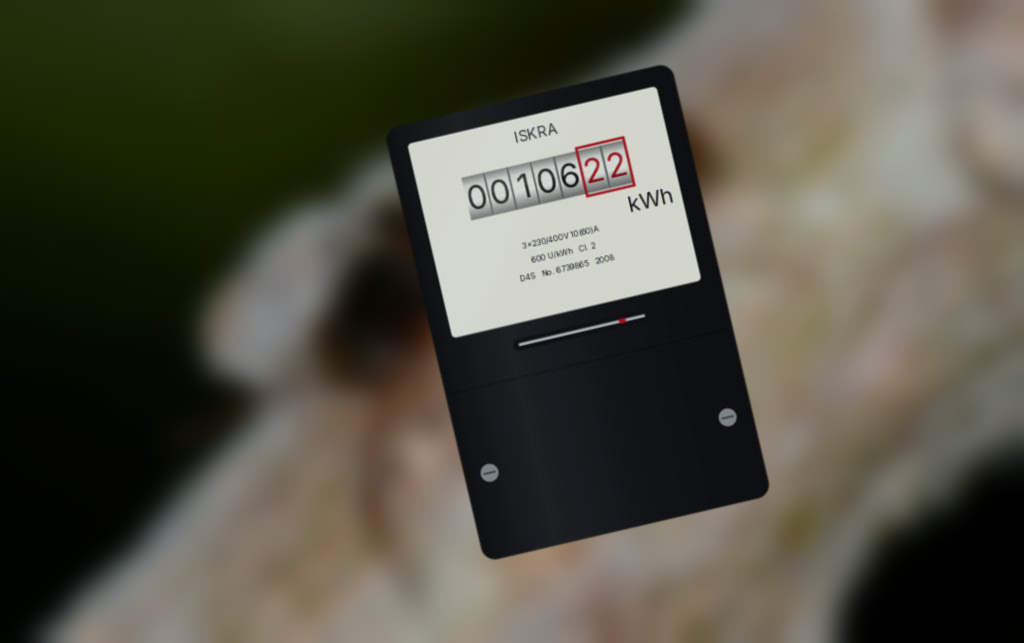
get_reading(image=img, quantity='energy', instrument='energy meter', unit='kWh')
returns 106.22 kWh
